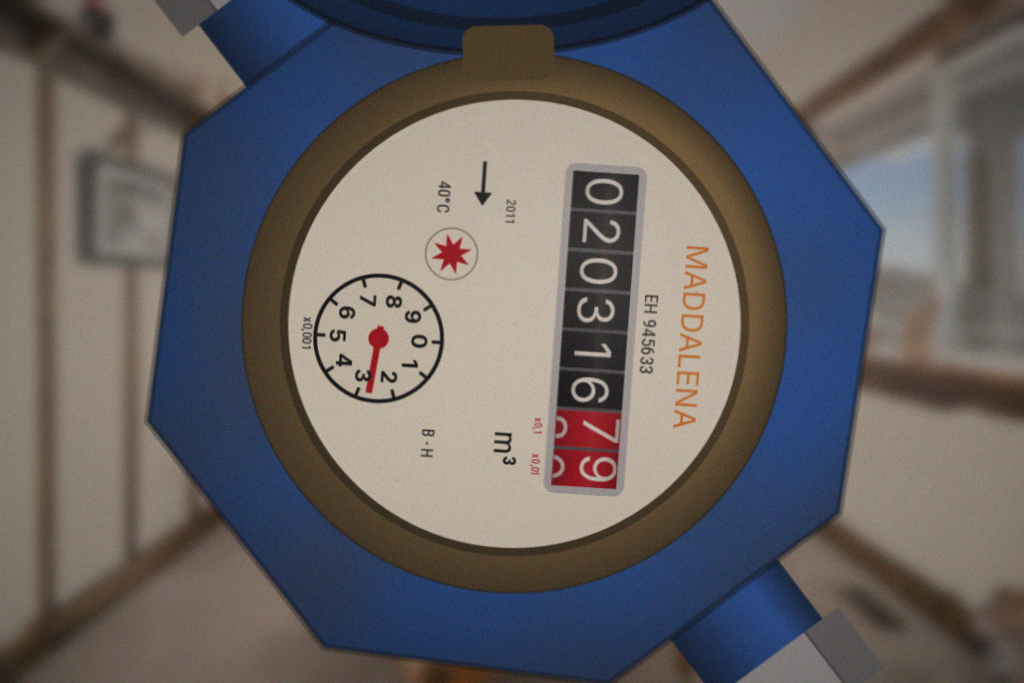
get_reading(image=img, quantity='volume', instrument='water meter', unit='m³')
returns 20316.792 m³
